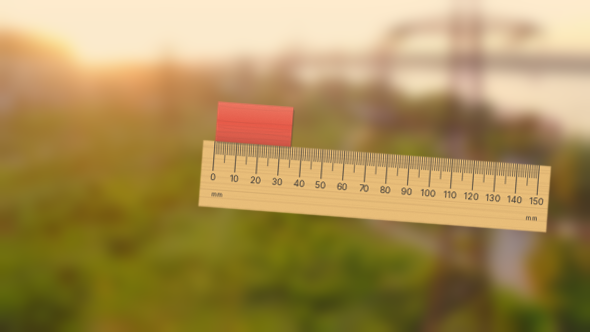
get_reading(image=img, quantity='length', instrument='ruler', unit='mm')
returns 35 mm
